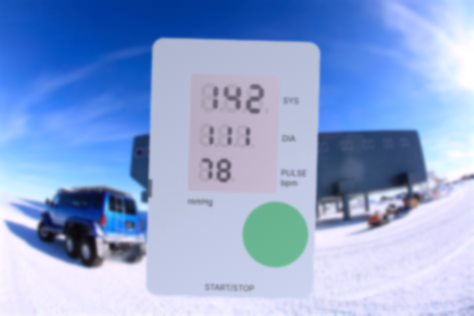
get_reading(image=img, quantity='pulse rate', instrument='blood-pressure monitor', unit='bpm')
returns 78 bpm
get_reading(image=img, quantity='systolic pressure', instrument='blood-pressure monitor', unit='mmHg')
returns 142 mmHg
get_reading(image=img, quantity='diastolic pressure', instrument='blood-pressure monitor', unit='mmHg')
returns 111 mmHg
